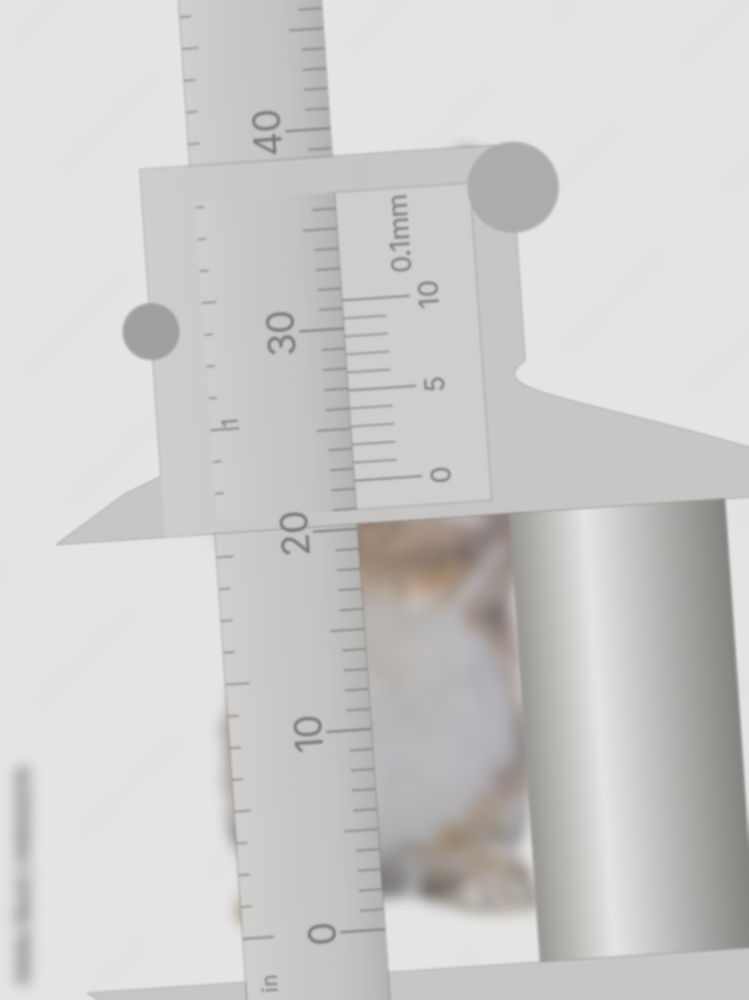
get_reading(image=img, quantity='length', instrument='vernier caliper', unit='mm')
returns 22.4 mm
